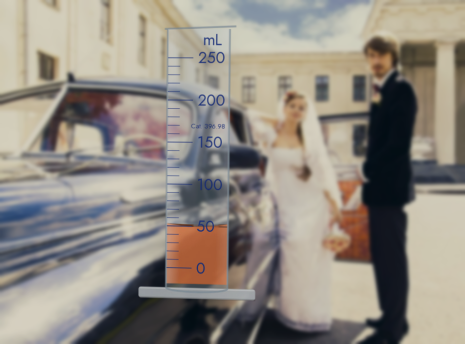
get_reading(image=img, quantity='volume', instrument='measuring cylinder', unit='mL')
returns 50 mL
